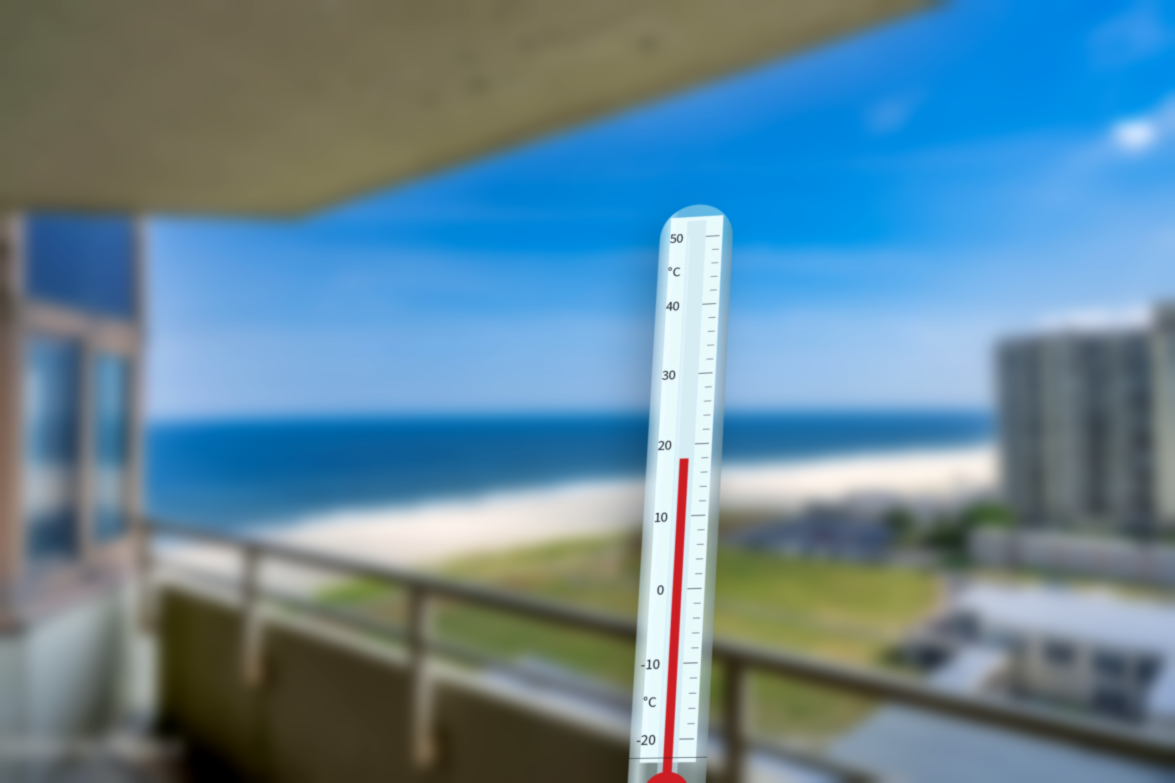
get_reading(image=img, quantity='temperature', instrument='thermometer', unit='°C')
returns 18 °C
